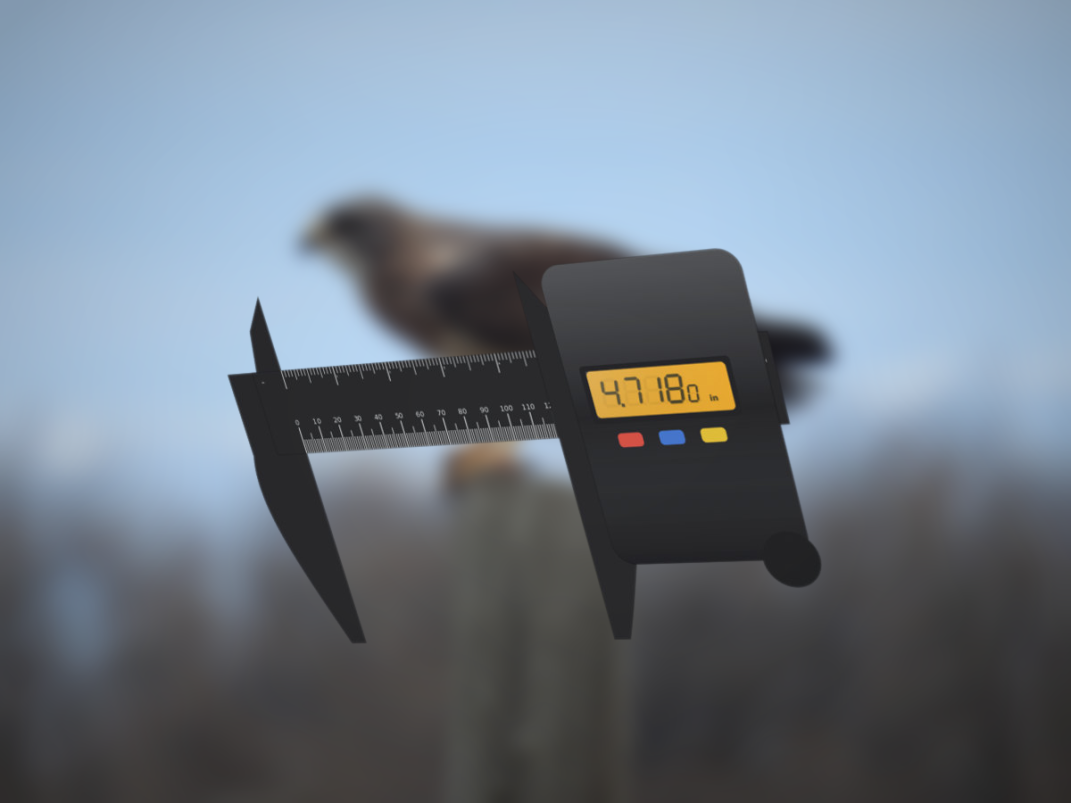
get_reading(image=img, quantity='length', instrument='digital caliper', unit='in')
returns 4.7180 in
